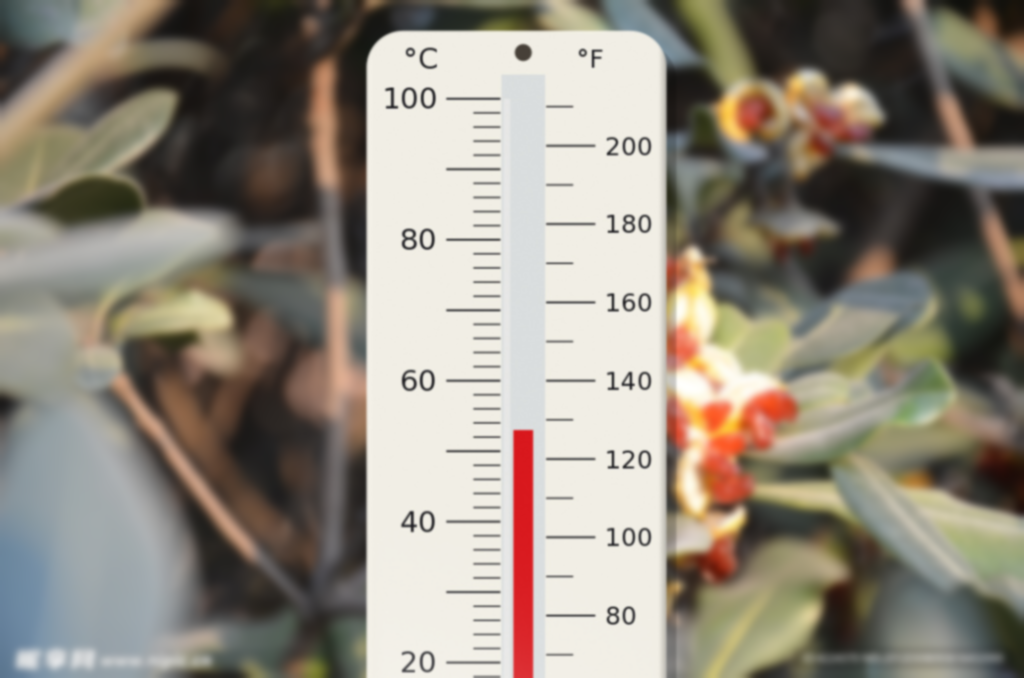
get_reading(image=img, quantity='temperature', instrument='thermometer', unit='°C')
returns 53 °C
